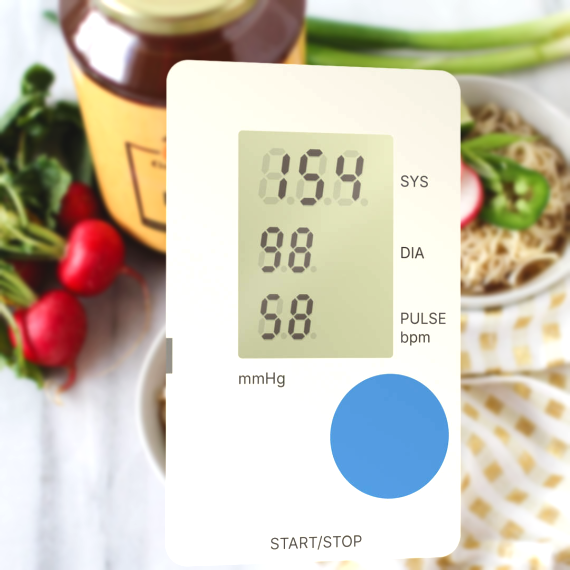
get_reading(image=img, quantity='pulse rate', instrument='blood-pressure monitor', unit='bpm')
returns 58 bpm
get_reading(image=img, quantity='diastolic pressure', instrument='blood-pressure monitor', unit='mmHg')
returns 98 mmHg
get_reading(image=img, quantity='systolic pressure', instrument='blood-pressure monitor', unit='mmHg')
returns 154 mmHg
